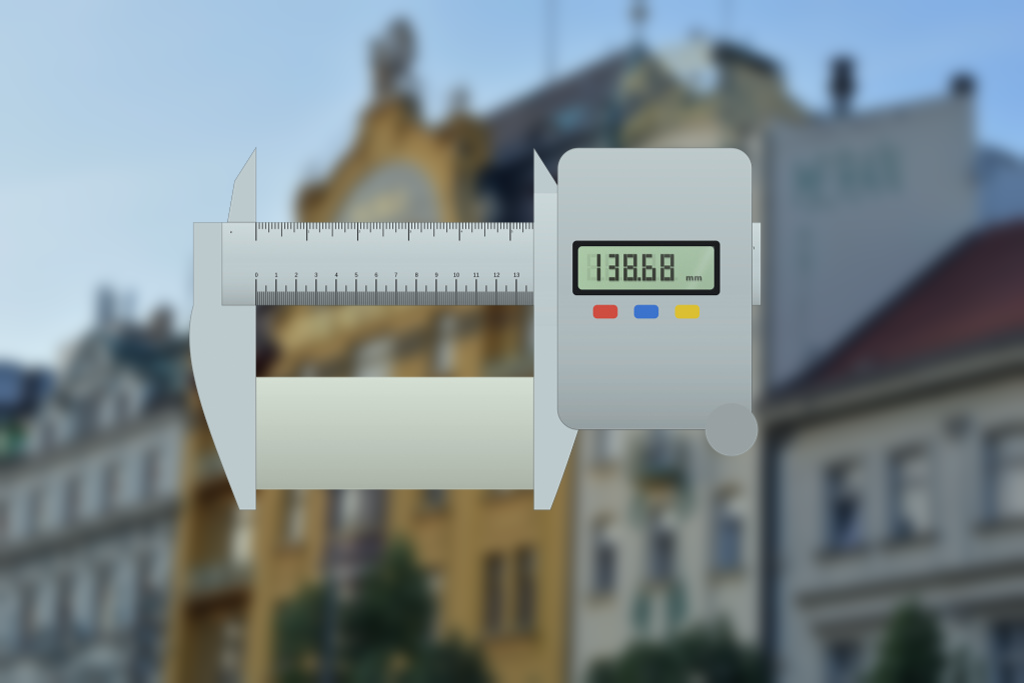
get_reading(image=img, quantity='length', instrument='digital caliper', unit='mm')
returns 138.68 mm
